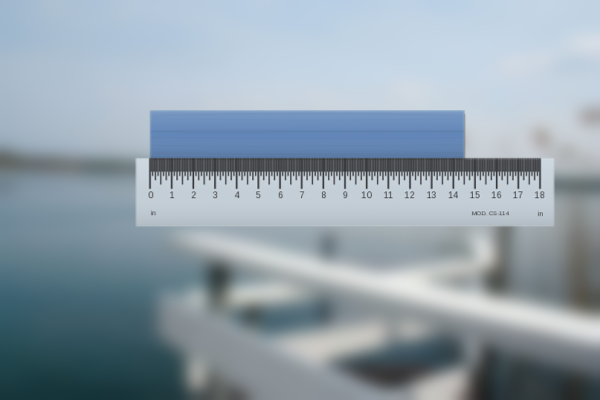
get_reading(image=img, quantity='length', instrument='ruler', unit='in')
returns 14.5 in
